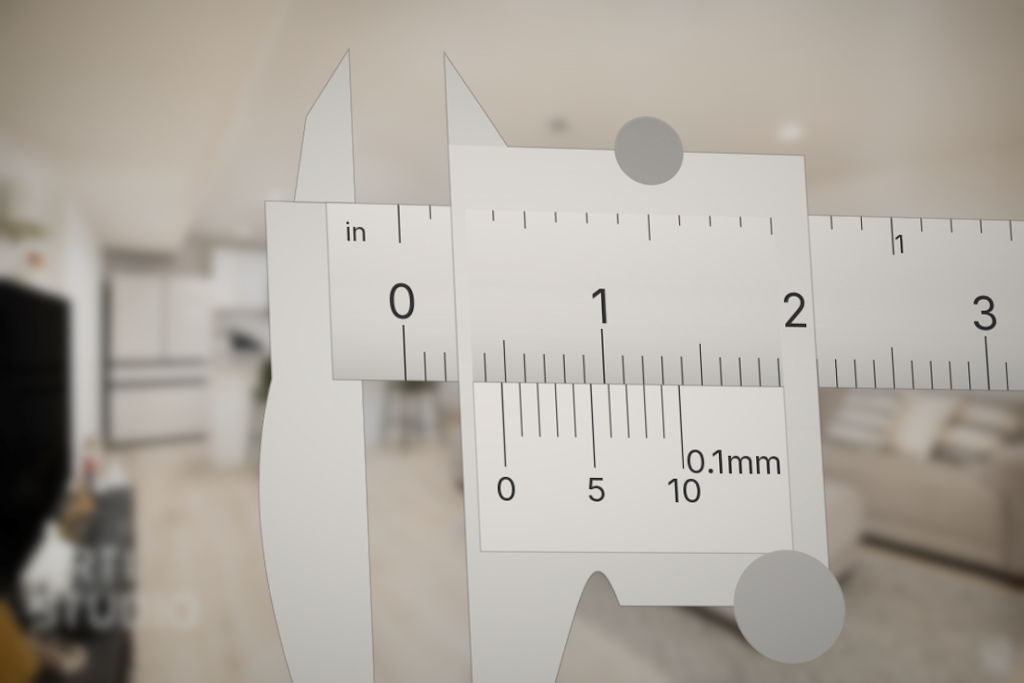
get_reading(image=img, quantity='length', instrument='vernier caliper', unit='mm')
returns 4.8 mm
